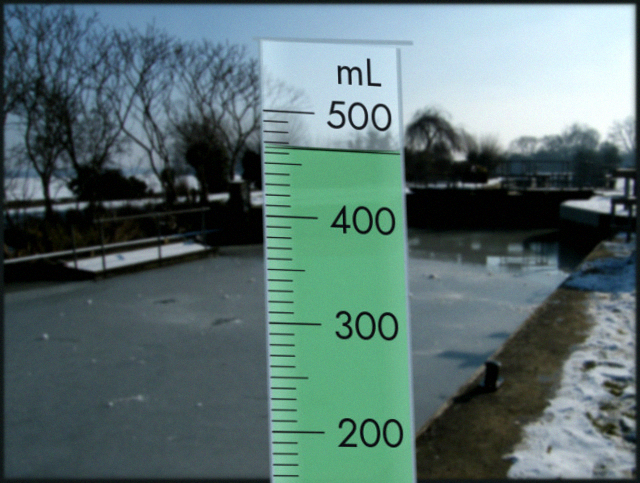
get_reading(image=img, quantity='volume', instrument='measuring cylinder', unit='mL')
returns 465 mL
